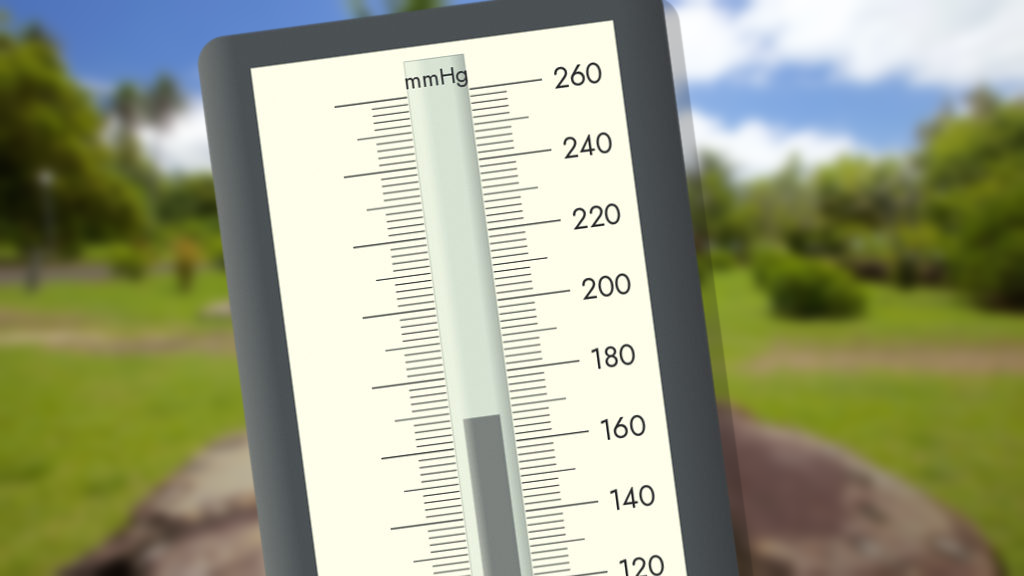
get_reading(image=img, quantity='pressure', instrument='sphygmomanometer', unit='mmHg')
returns 168 mmHg
